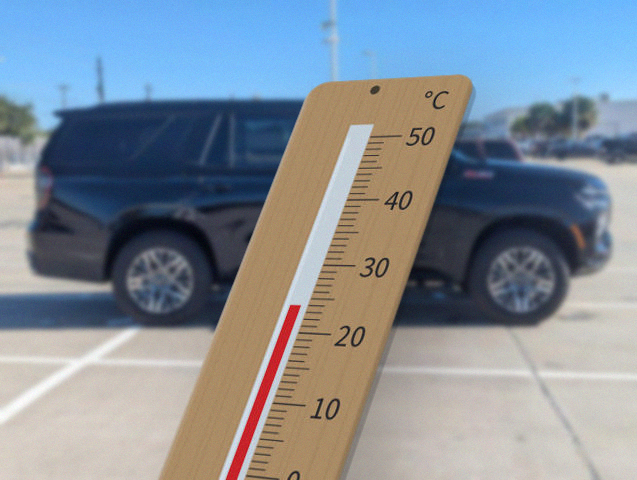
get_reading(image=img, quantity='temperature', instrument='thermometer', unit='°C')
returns 24 °C
